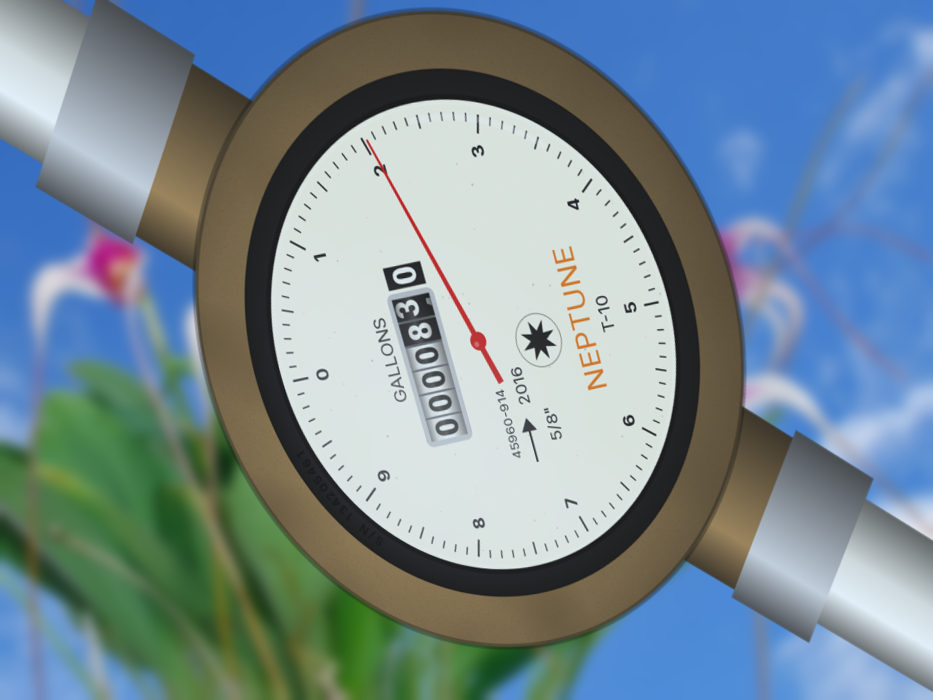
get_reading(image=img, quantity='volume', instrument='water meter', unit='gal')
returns 832.0 gal
